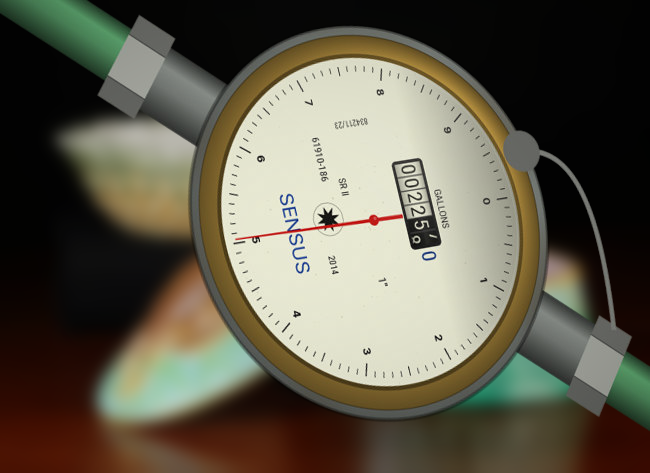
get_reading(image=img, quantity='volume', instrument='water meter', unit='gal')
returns 22575.0 gal
